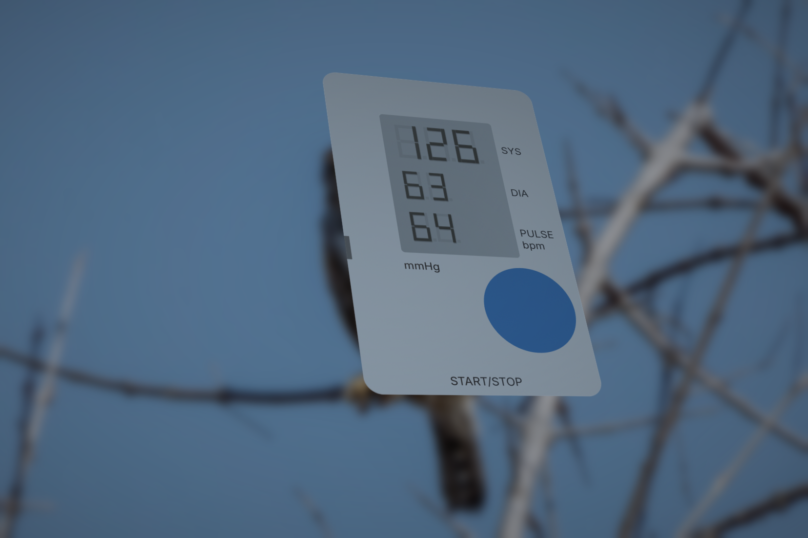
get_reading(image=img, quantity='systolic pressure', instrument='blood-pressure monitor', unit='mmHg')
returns 126 mmHg
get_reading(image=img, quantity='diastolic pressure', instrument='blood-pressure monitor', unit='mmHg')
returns 63 mmHg
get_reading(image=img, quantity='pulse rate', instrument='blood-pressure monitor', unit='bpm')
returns 64 bpm
